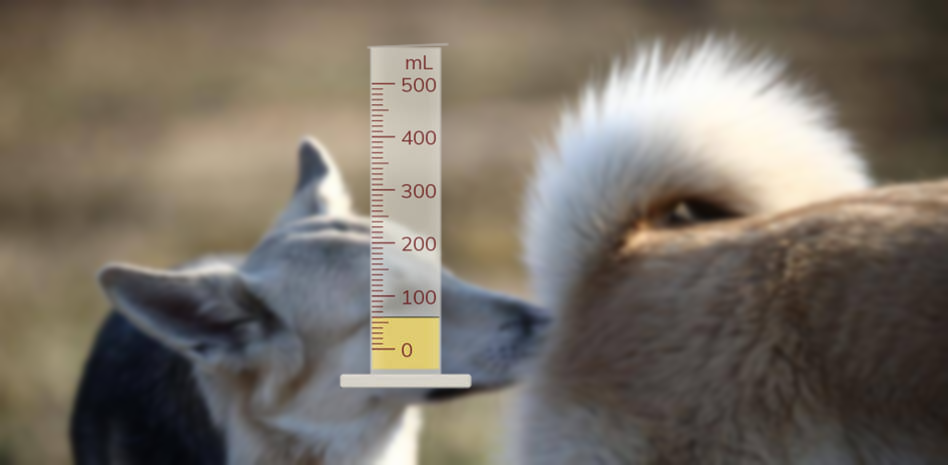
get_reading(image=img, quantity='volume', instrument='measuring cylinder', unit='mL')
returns 60 mL
